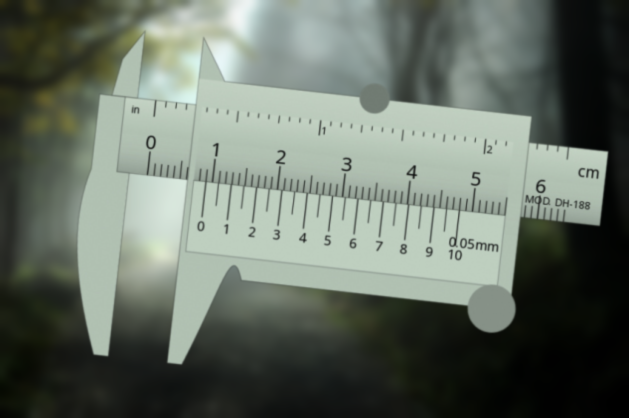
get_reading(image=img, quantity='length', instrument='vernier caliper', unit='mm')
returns 9.0 mm
